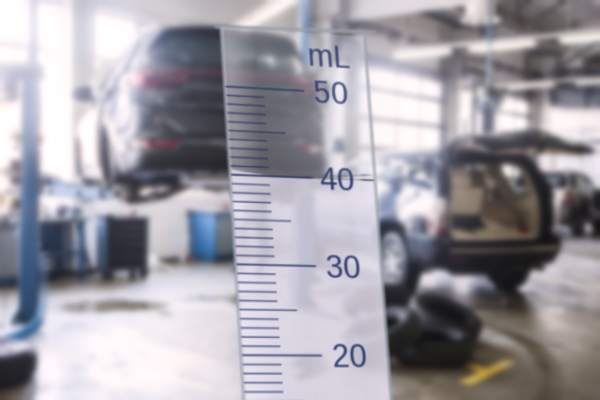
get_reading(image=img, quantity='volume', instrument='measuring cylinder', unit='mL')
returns 40 mL
